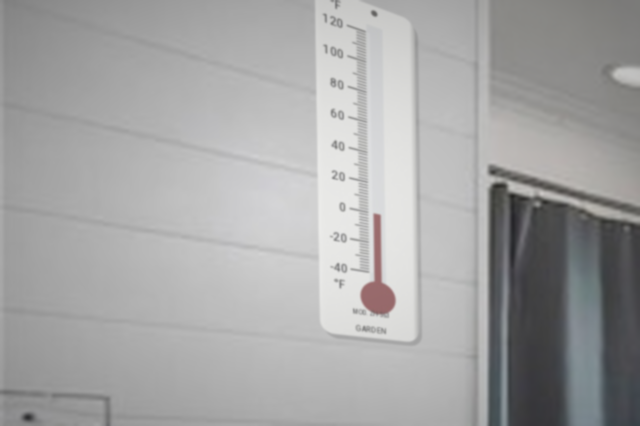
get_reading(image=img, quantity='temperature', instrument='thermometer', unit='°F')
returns 0 °F
